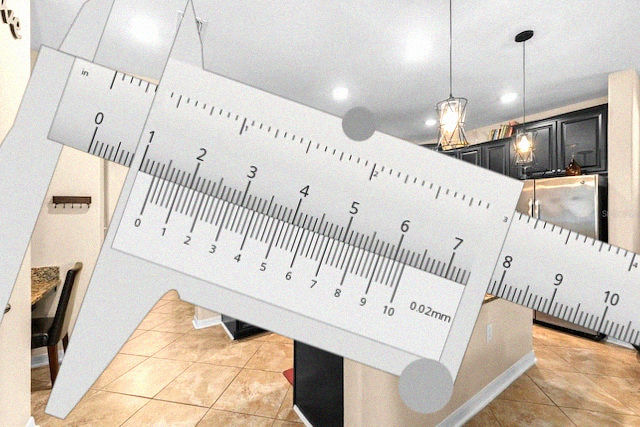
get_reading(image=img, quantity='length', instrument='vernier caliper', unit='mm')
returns 13.0 mm
